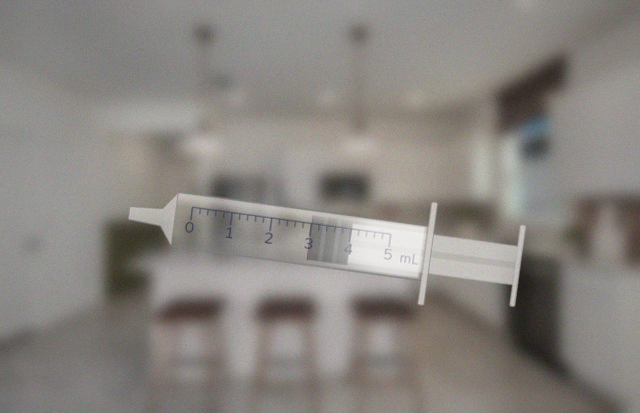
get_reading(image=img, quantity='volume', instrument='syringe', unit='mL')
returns 3 mL
